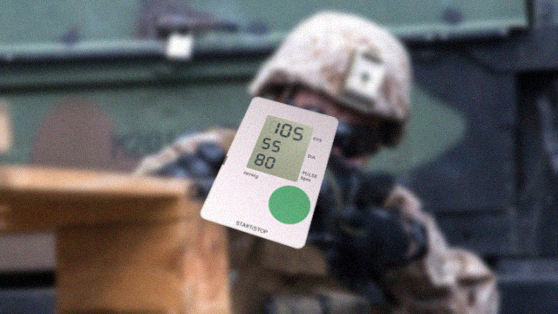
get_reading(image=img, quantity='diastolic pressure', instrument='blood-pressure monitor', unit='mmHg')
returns 55 mmHg
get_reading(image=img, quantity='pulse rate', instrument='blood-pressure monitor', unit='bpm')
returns 80 bpm
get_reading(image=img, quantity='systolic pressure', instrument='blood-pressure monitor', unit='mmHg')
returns 105 mmHg
